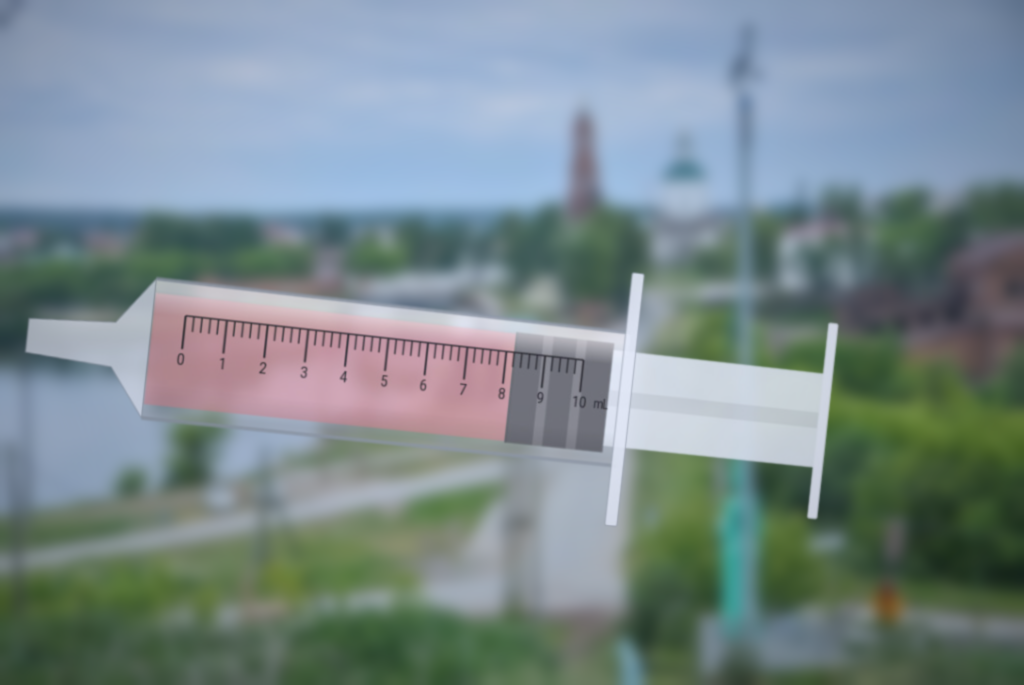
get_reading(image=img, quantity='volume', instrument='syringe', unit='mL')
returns 8.2 mL
